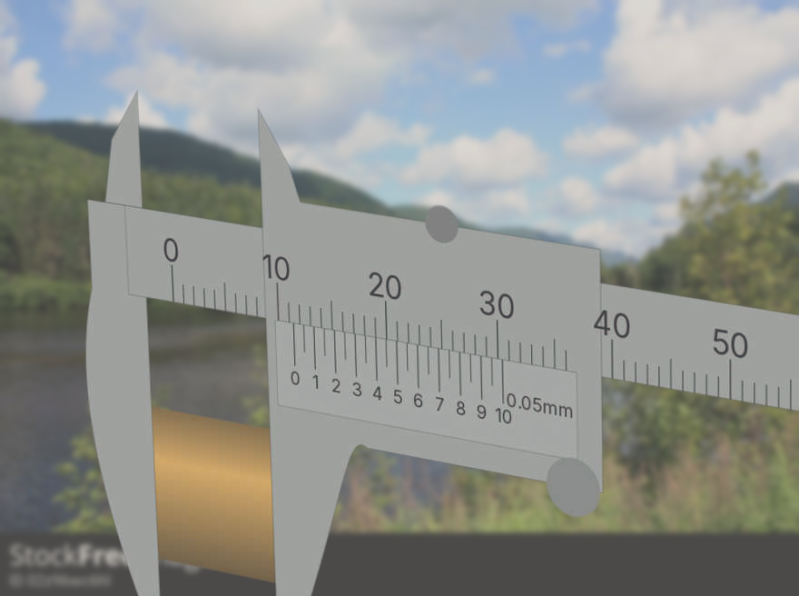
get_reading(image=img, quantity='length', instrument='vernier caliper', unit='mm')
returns 11.4 mm
